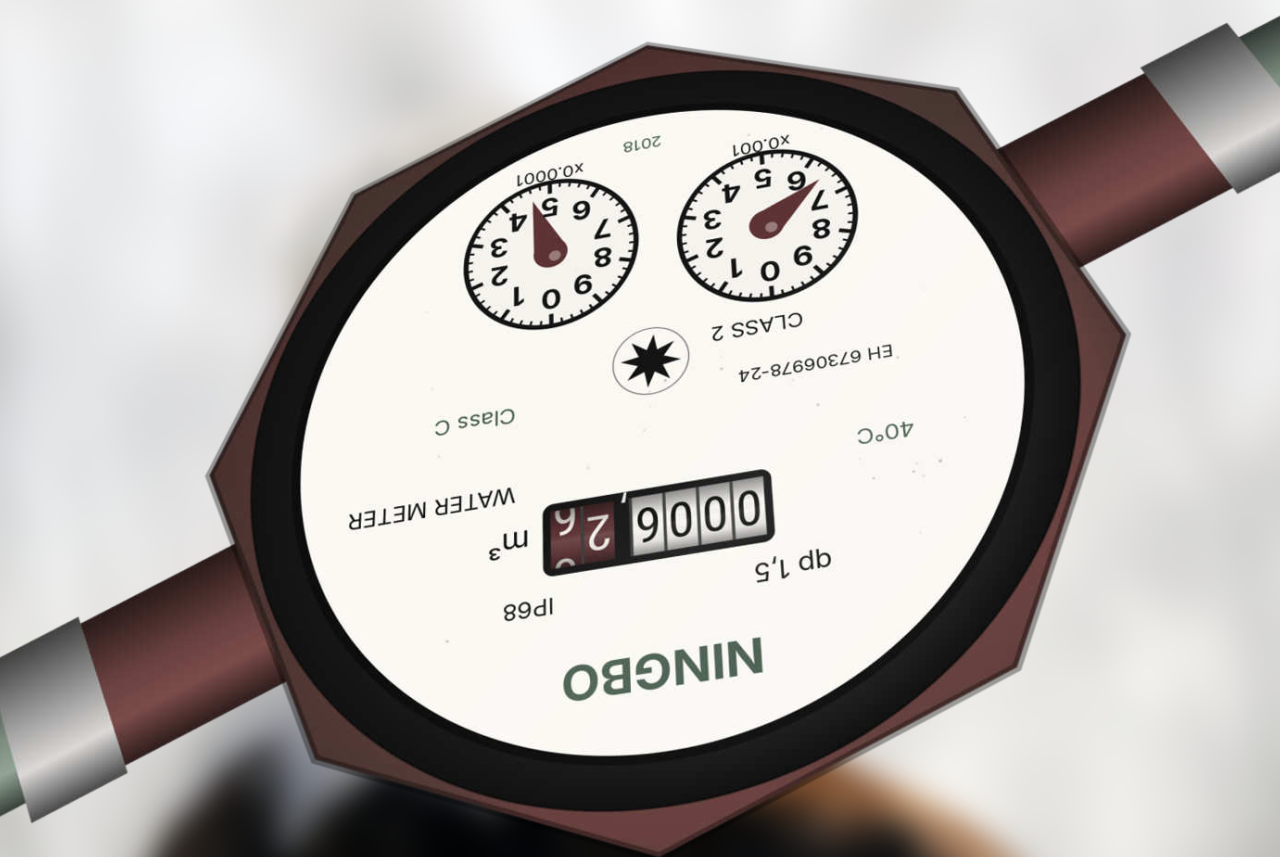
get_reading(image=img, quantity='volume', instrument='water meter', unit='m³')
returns 6.2564 m³
